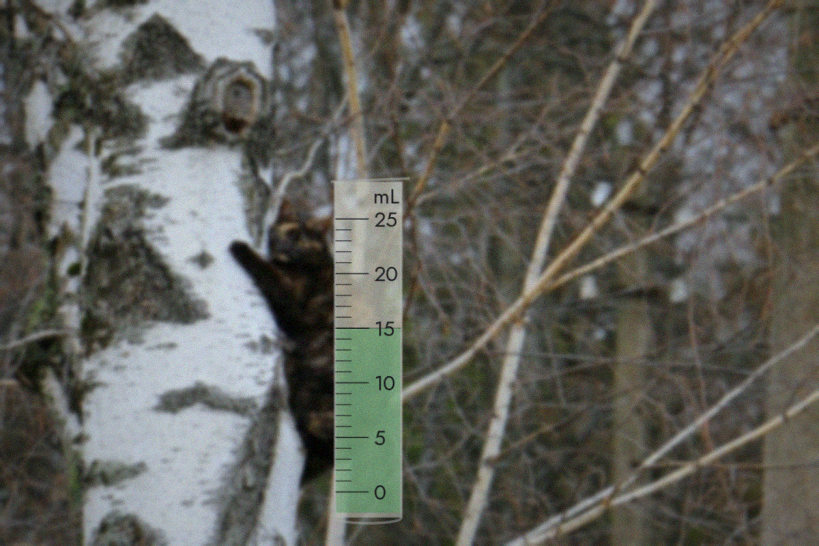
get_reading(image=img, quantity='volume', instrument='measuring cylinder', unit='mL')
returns 15 mL
